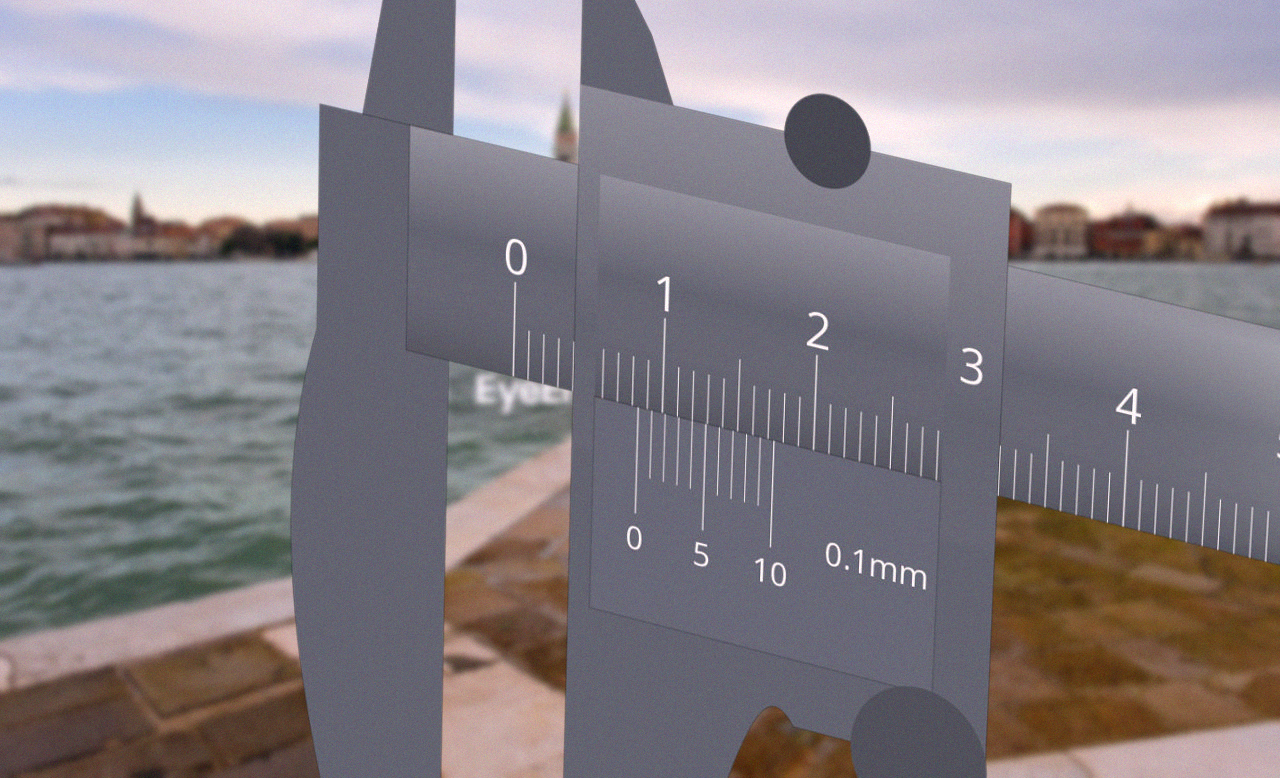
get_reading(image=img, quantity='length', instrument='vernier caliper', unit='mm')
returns 8.4 mm
